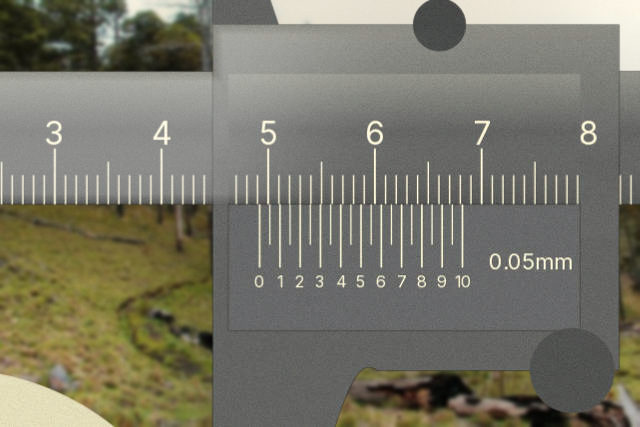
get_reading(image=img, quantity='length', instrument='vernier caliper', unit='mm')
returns 49.2 mm
